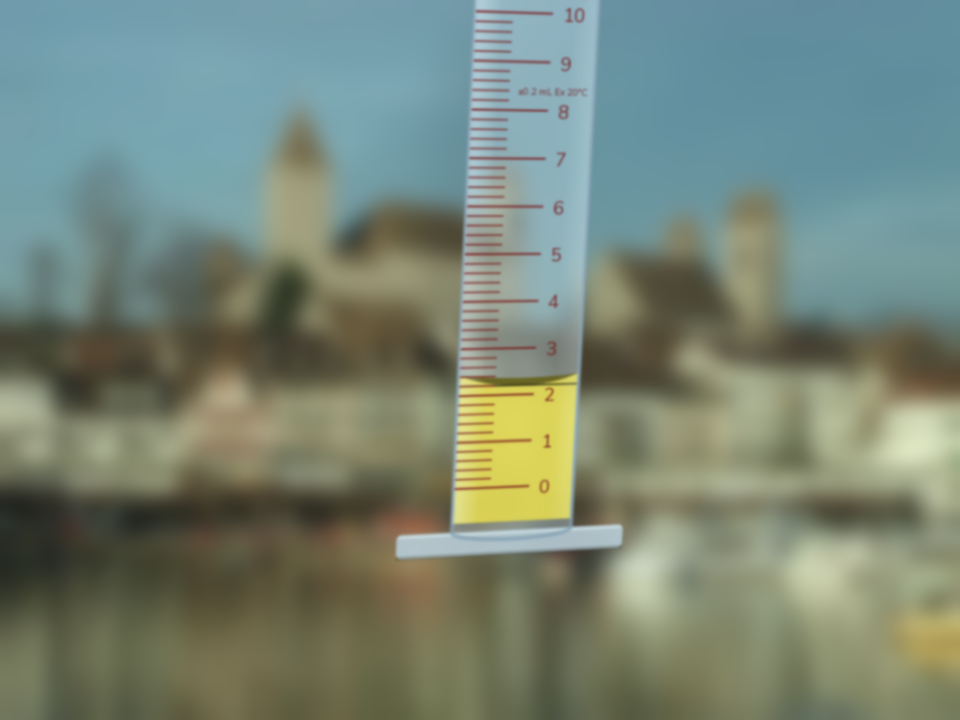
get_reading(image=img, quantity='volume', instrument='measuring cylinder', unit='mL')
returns 2.2 mL
